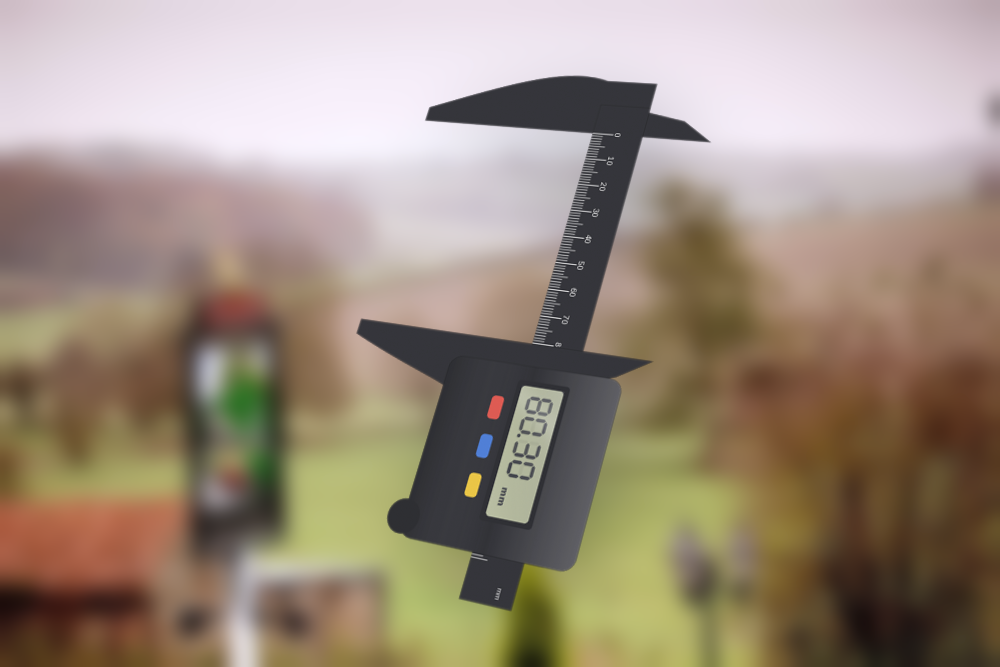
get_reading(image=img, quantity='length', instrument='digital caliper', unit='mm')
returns 80.30 mm
